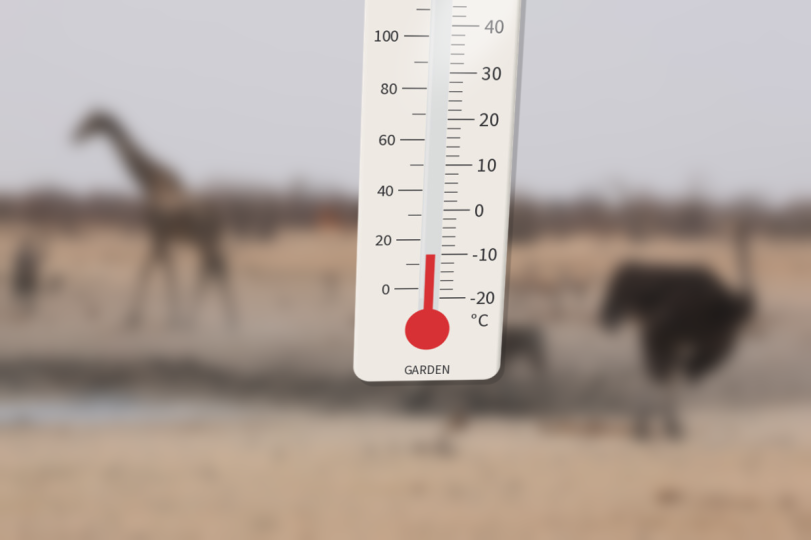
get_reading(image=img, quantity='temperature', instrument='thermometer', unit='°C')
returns -10 °C
